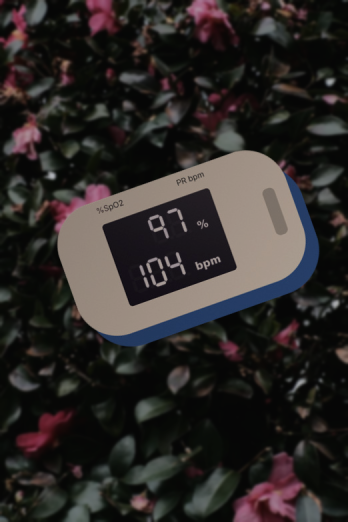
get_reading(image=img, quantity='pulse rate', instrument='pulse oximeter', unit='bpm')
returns 104 bpm
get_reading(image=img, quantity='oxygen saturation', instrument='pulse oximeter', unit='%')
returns 97 %
